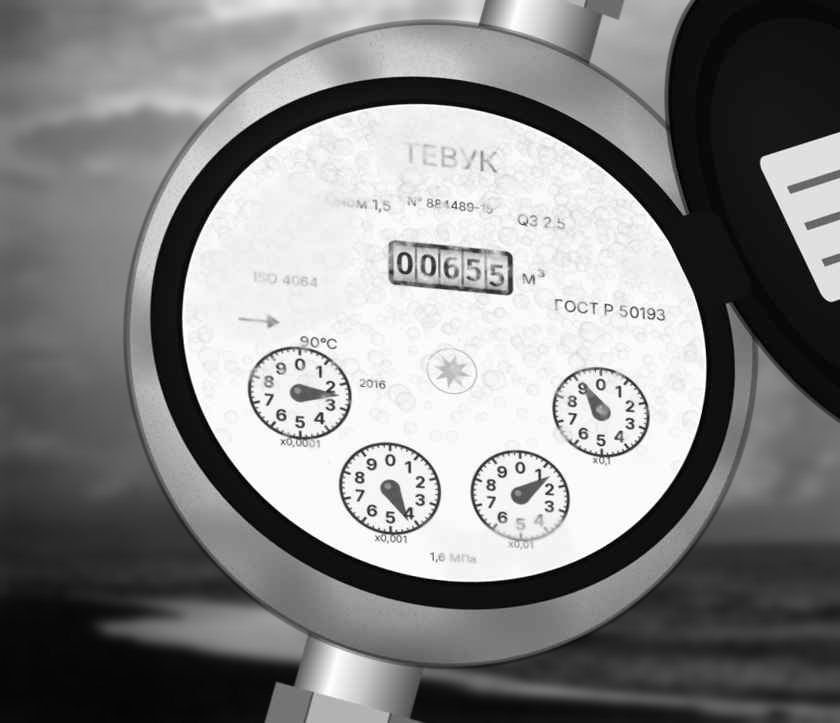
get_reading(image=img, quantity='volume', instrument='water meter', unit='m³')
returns 654.9142 m³
